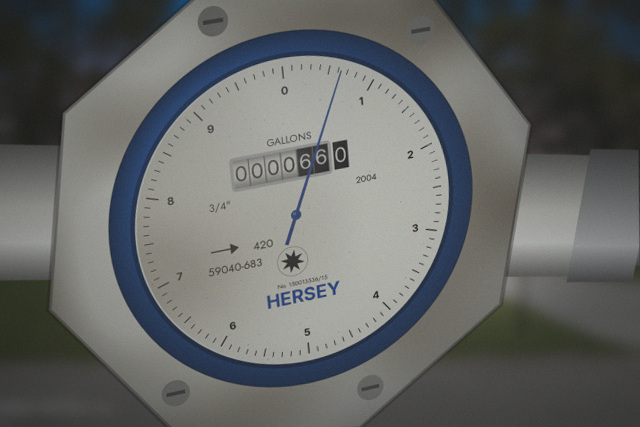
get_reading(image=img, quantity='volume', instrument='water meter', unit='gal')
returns 660.6 gal
